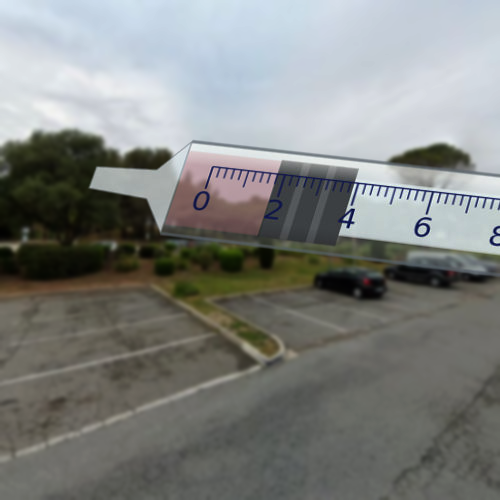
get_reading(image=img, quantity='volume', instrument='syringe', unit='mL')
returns 1.8 mL
